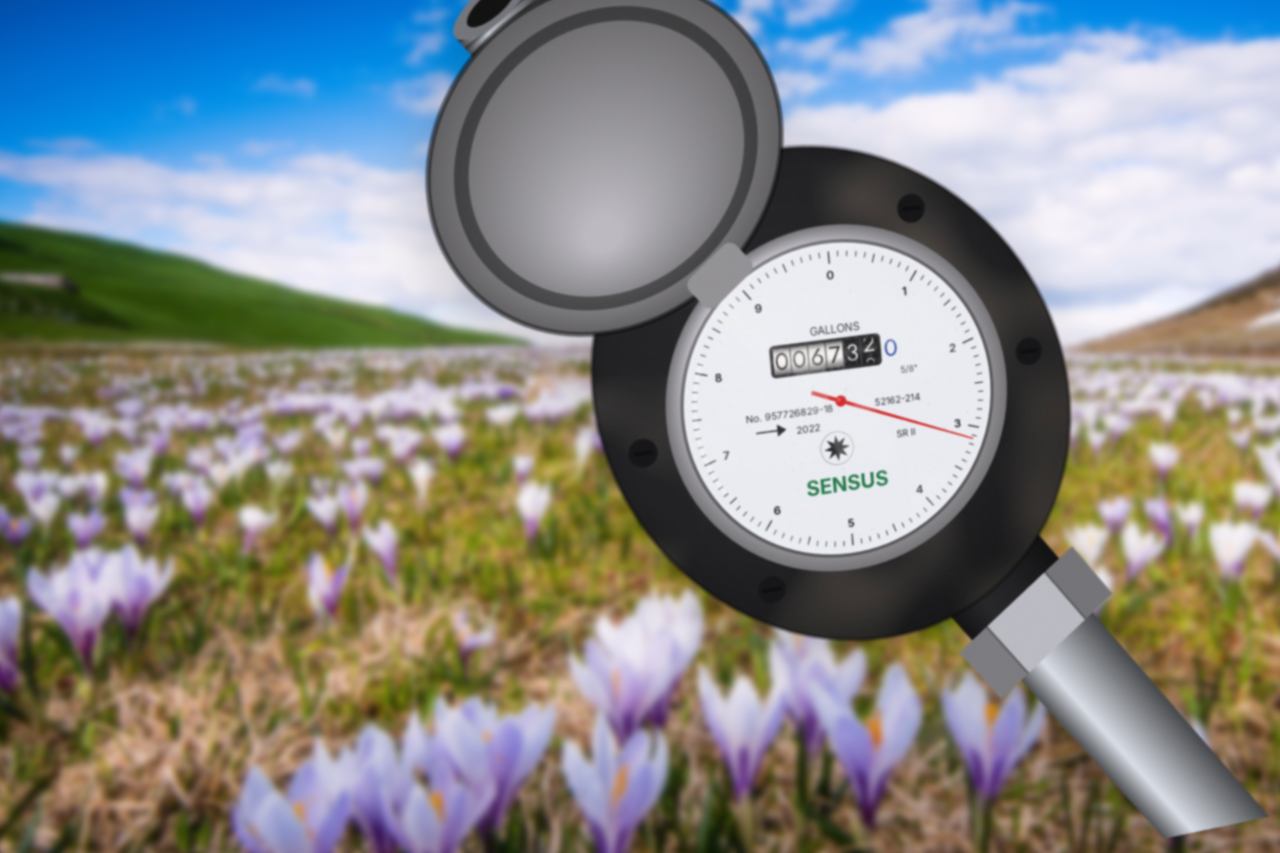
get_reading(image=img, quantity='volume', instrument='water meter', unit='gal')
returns 67323.1 gal
